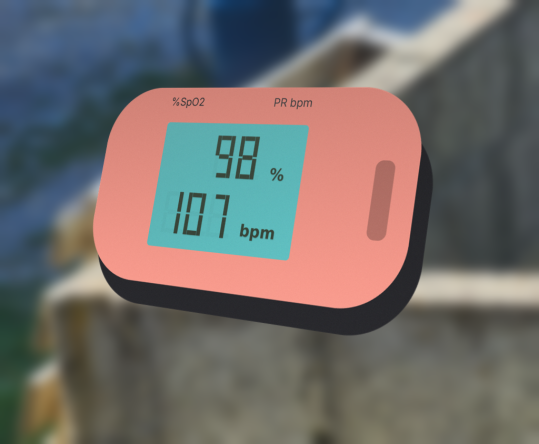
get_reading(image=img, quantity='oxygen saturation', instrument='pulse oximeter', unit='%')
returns 98 %
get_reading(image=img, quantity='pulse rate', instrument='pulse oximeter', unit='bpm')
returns 107 bpm
